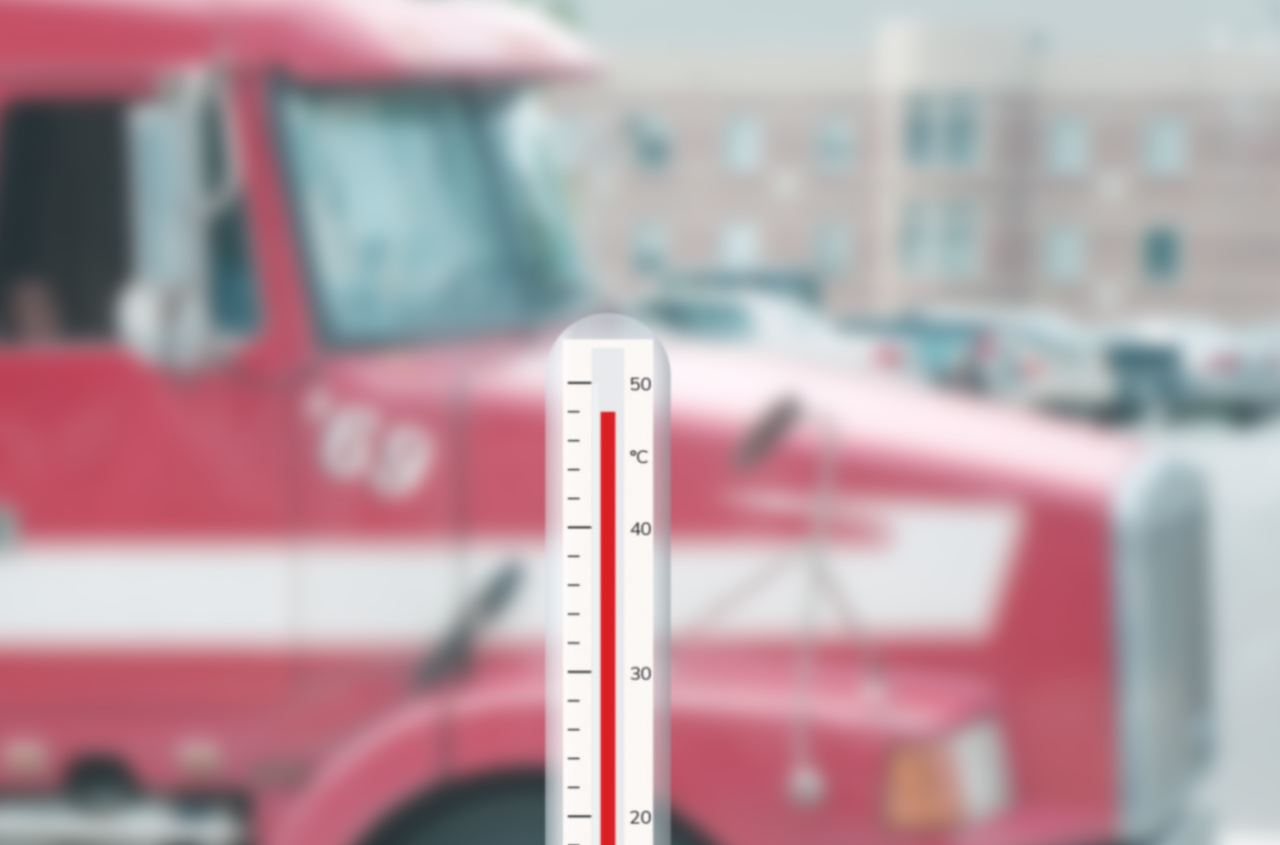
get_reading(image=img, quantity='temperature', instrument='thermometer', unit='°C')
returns 48 °C
